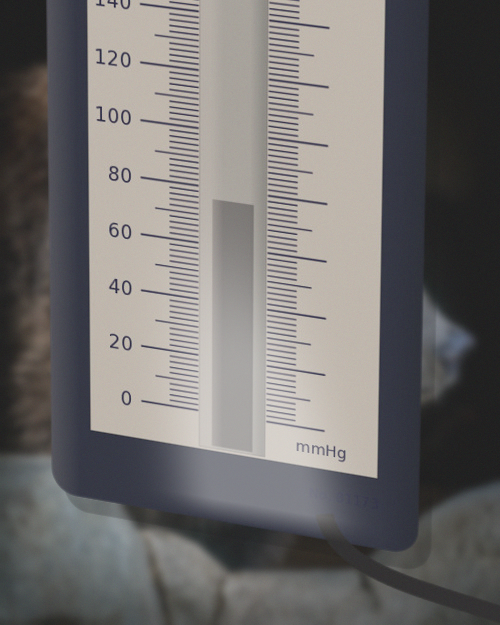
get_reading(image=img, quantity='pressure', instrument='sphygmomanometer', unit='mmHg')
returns 76 mmHg
